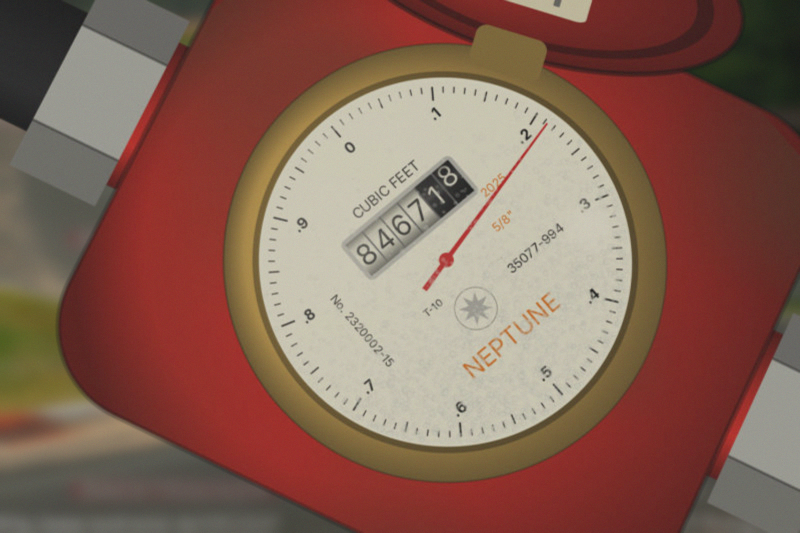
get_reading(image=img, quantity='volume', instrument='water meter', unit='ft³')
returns 846718.21 ft³
